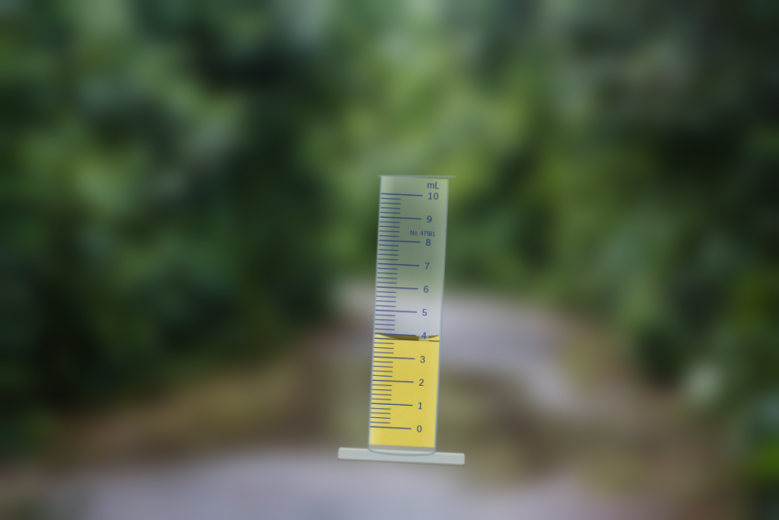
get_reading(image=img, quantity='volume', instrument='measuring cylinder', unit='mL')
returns 3.8 mL
